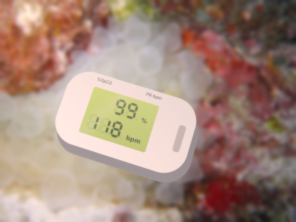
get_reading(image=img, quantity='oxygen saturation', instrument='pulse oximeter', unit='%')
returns 99 %
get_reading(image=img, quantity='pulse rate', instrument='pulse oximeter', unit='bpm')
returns 118 bpm
